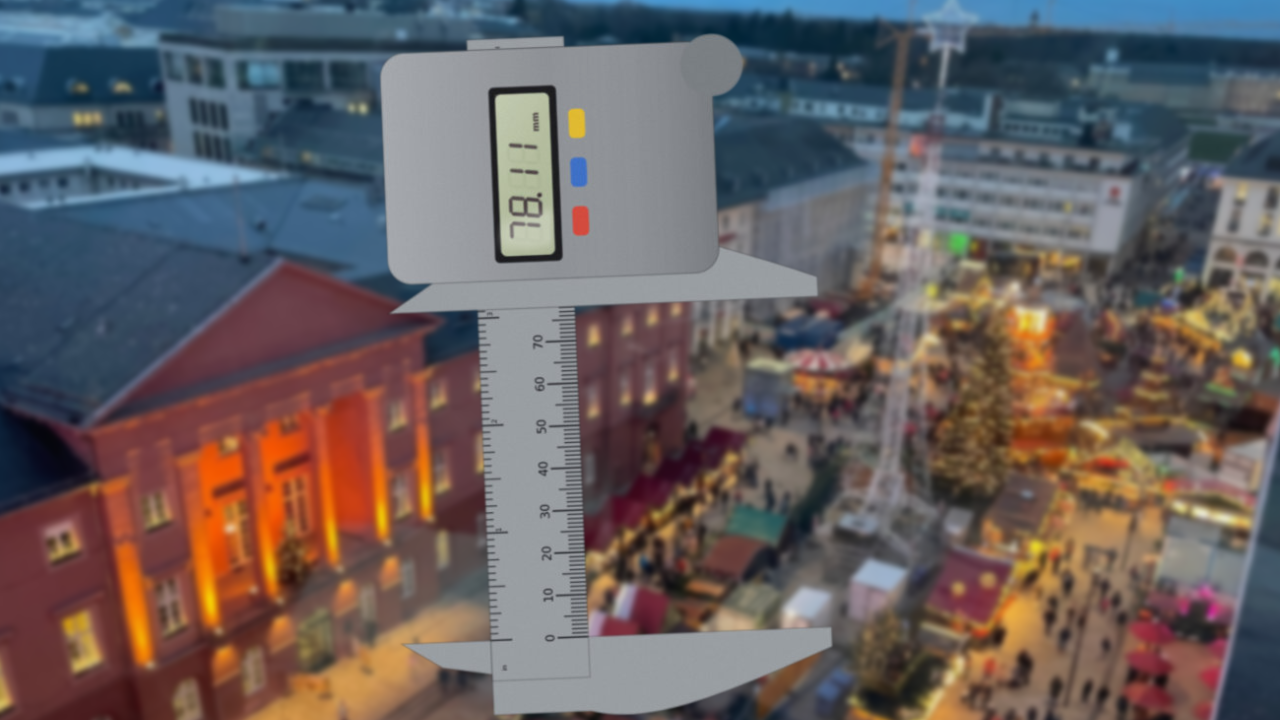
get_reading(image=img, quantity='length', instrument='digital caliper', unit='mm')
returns 78.11 mm
